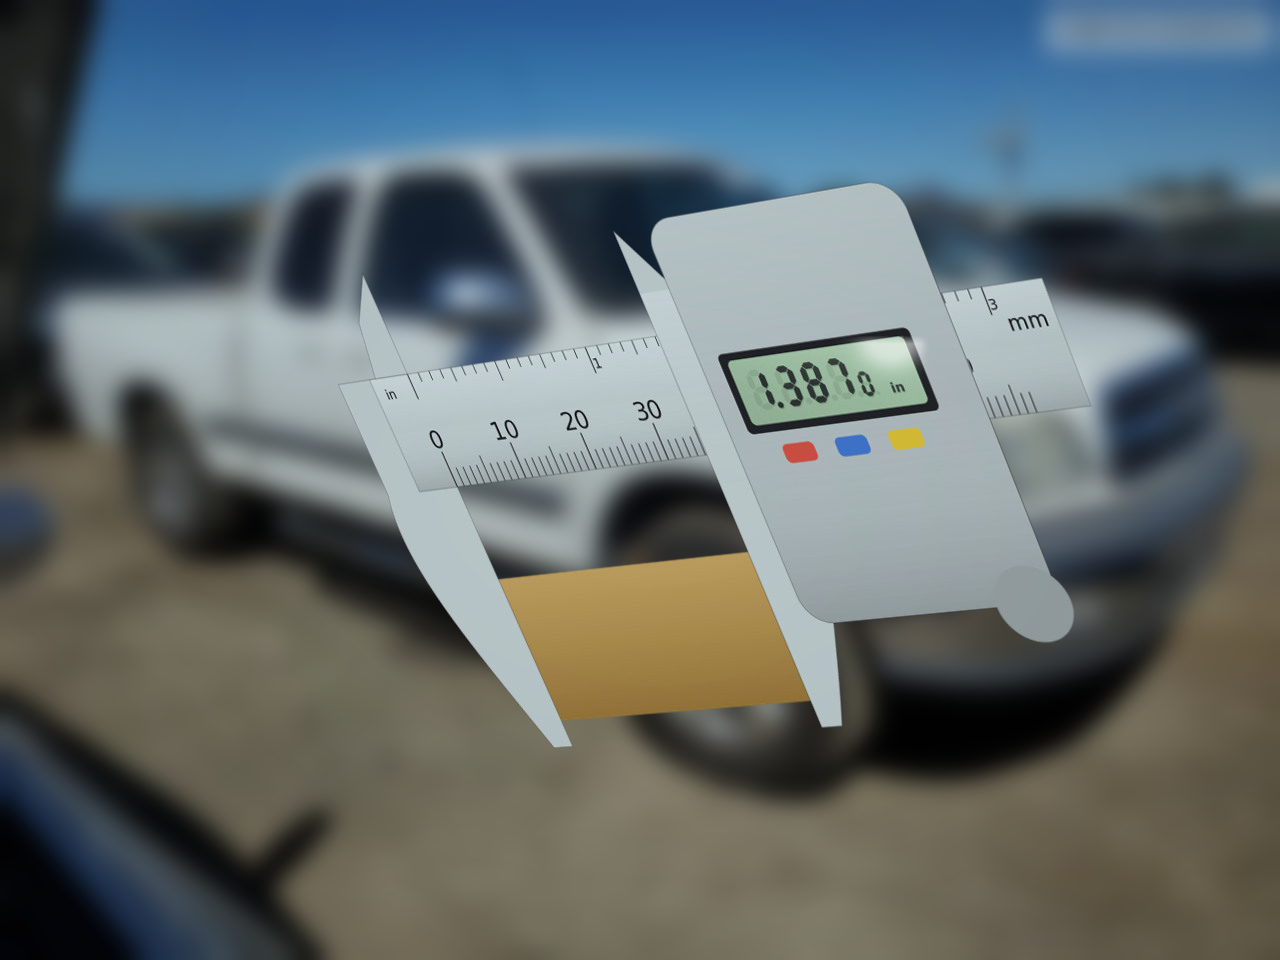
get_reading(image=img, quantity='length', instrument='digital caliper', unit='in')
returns 1.3870 in
